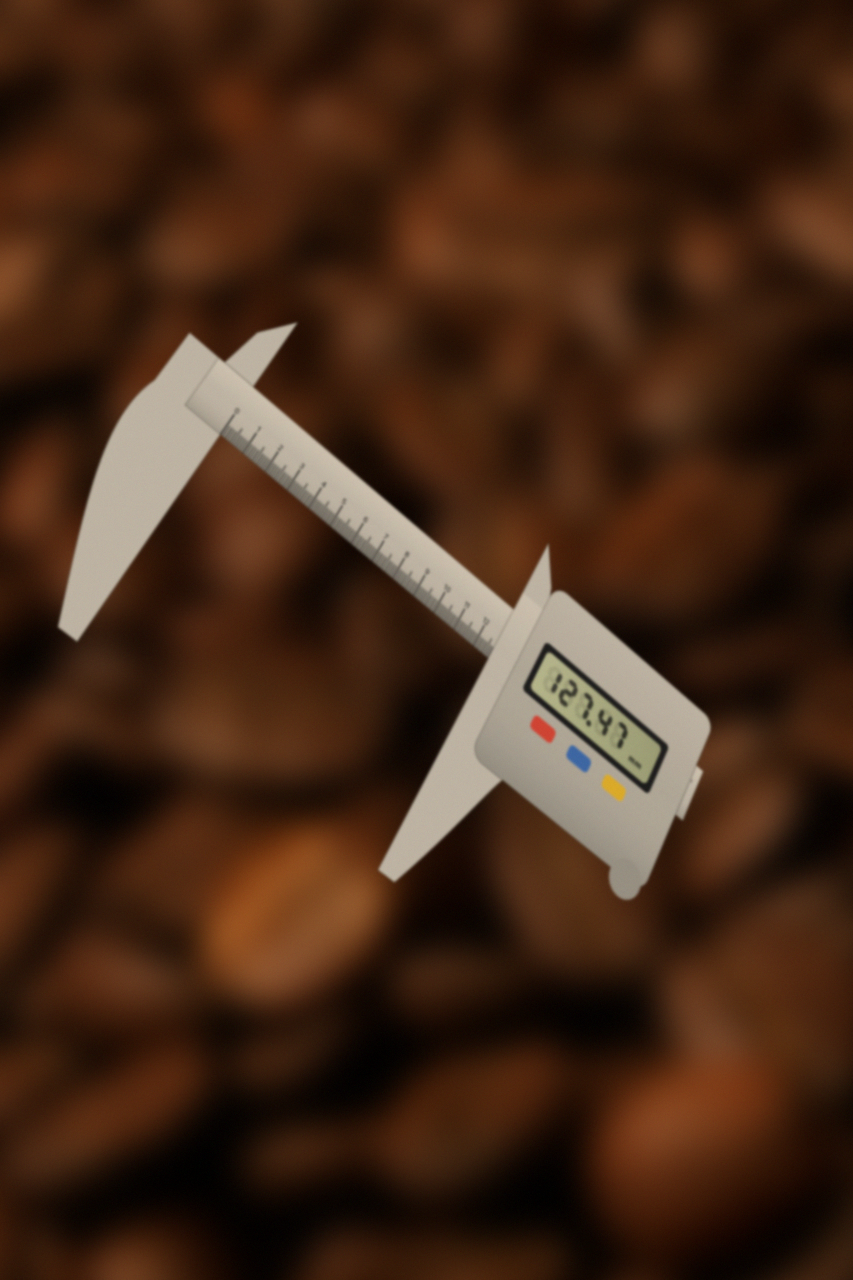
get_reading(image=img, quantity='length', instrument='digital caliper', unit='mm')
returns 127.47 mm
